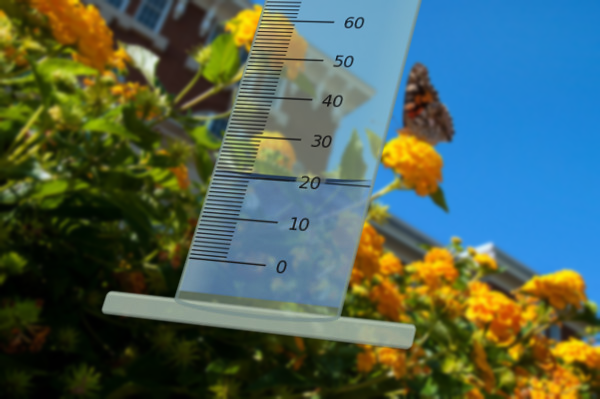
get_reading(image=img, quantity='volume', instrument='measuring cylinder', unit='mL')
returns 20 mL
